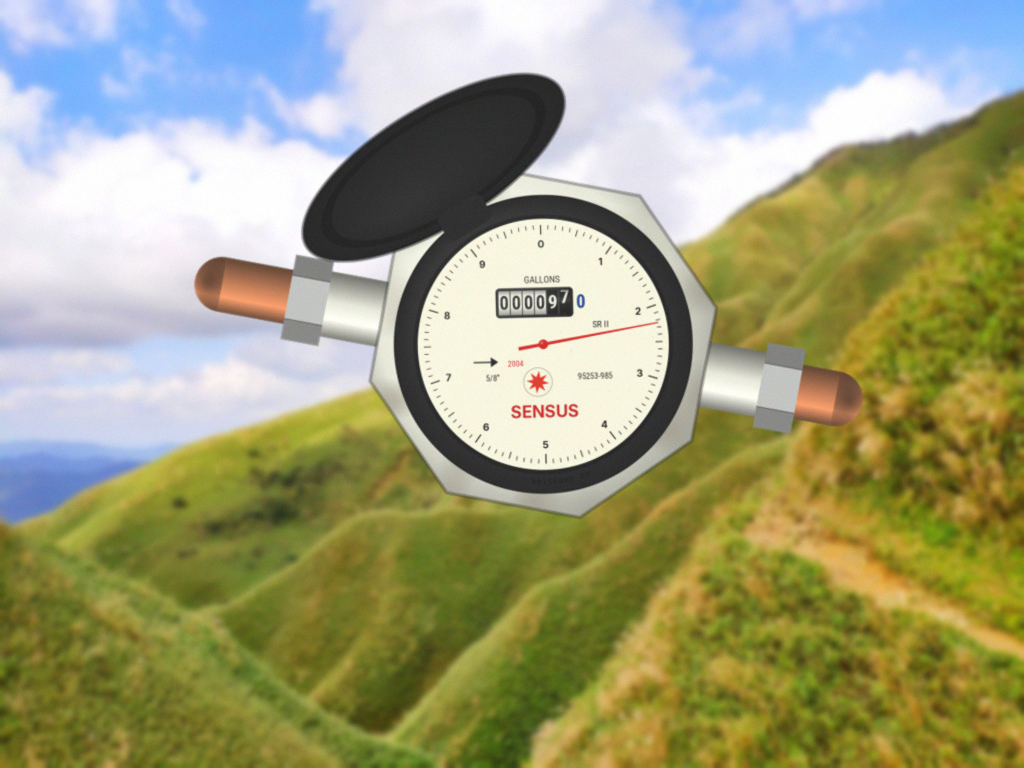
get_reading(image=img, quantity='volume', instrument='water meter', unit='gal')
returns 972.2 gal
